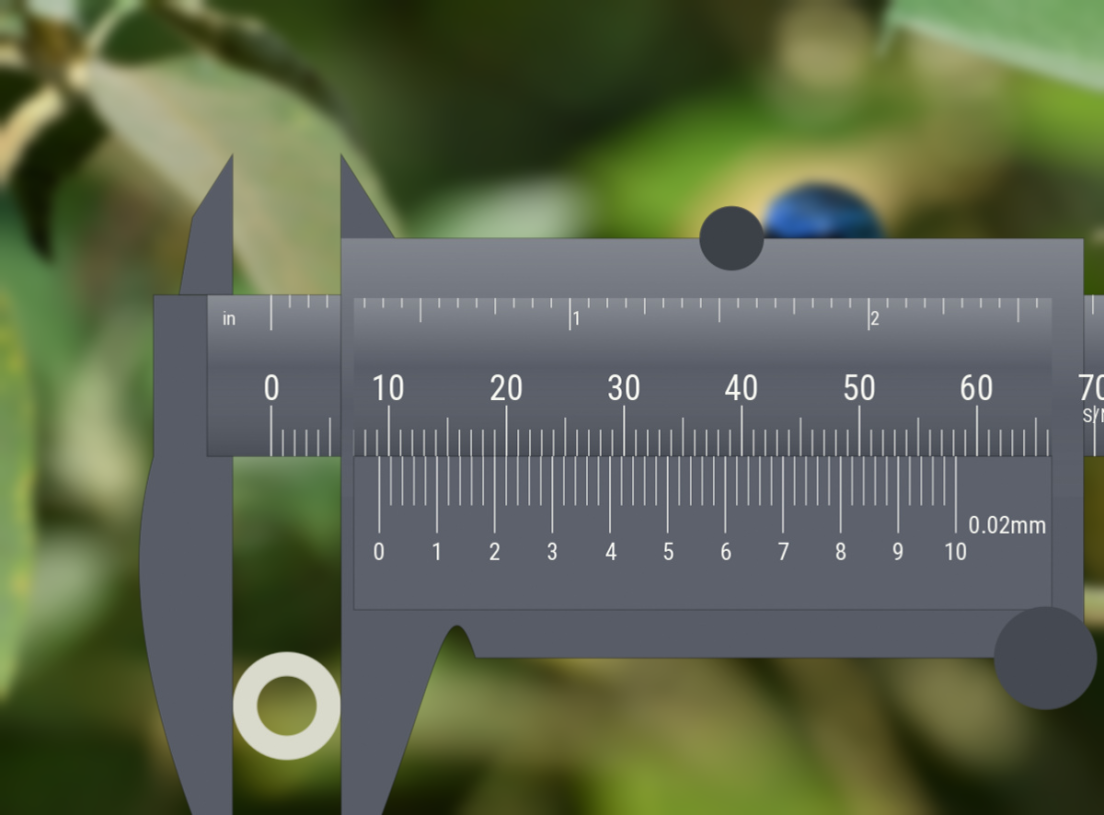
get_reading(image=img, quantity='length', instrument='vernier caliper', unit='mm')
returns 9.2 mm
